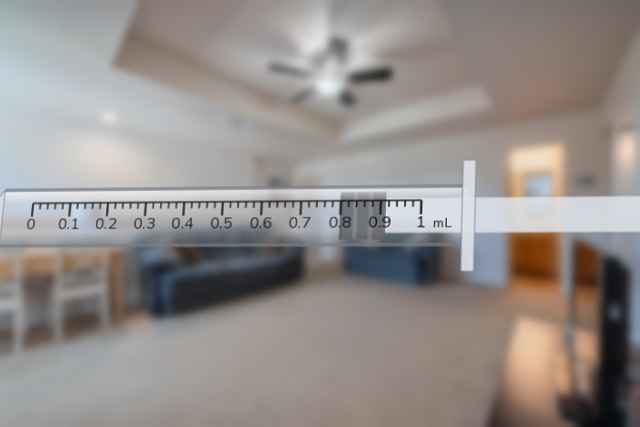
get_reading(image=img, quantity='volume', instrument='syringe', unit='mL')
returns 0.8 mL
